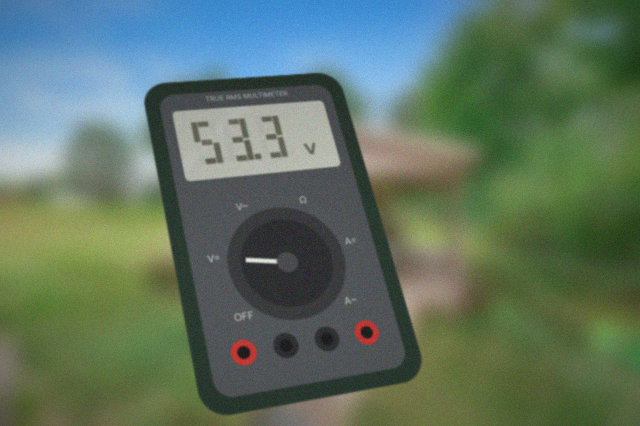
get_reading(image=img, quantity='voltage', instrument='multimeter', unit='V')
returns 53.3 V
